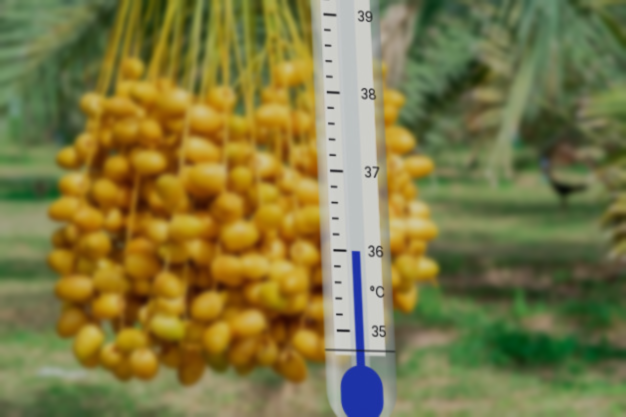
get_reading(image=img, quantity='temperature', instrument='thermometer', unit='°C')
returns 36 °C
